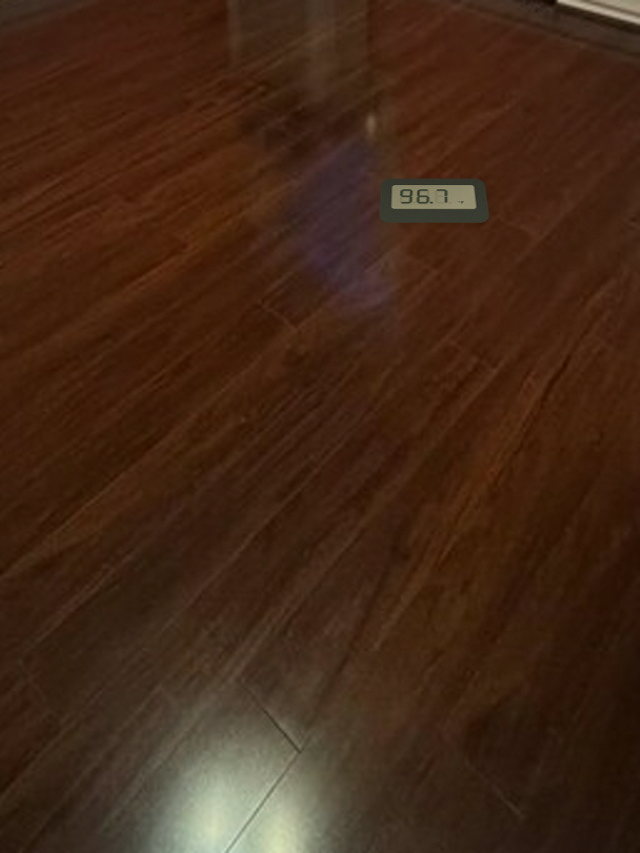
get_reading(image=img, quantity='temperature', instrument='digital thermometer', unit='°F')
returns 96.7 °F
